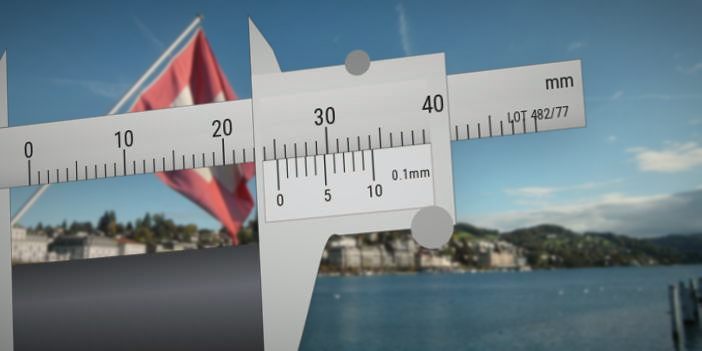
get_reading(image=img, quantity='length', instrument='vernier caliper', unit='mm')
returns 25.2 mm
